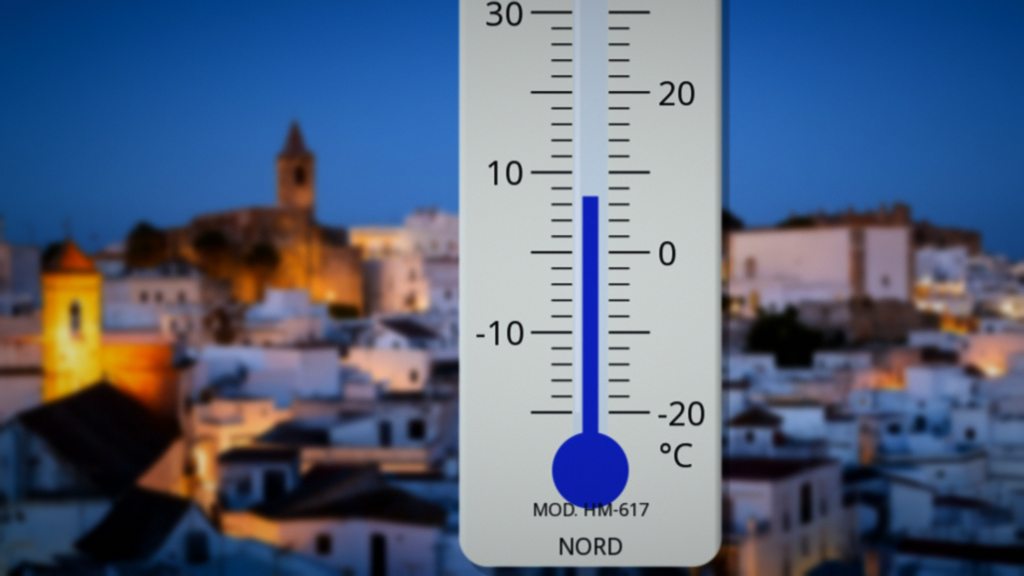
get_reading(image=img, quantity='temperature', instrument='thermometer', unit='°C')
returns 7 °C
